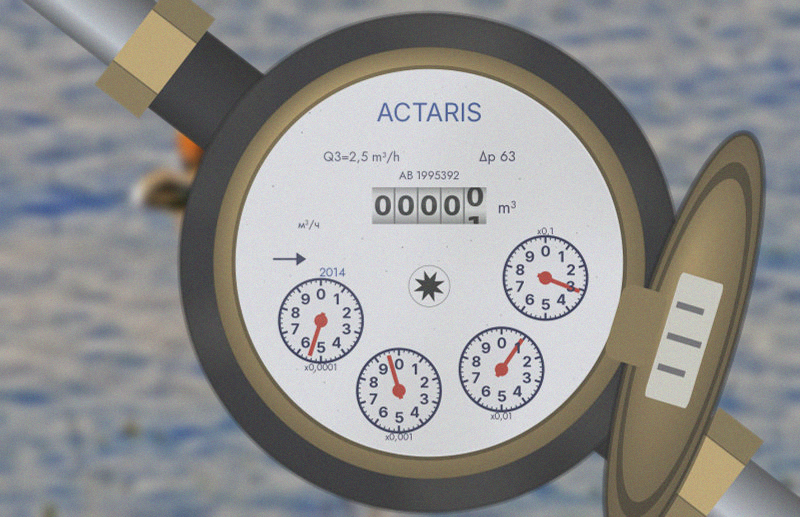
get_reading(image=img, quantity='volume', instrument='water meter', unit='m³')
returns 0.3095 m³
